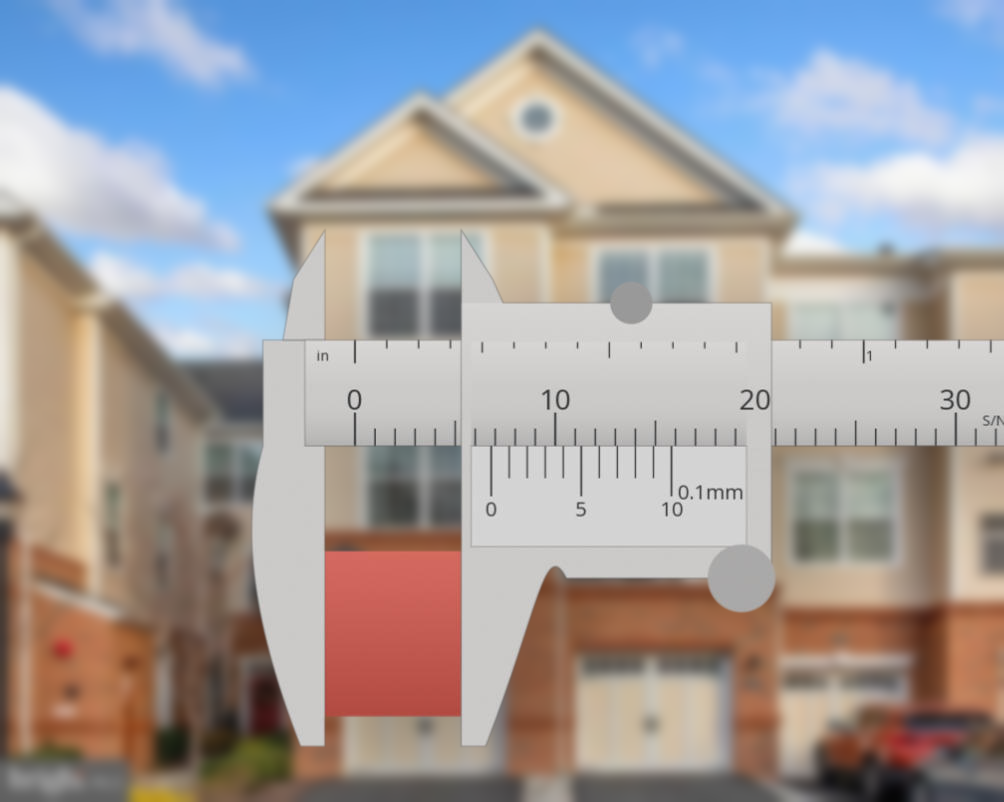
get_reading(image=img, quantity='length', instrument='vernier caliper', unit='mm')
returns 6.8 mm
